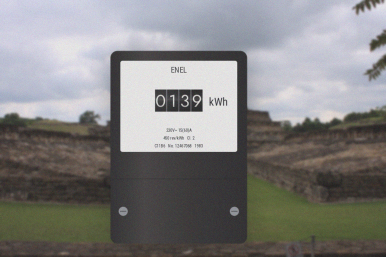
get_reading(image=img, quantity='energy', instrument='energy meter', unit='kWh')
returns 139 kWh
